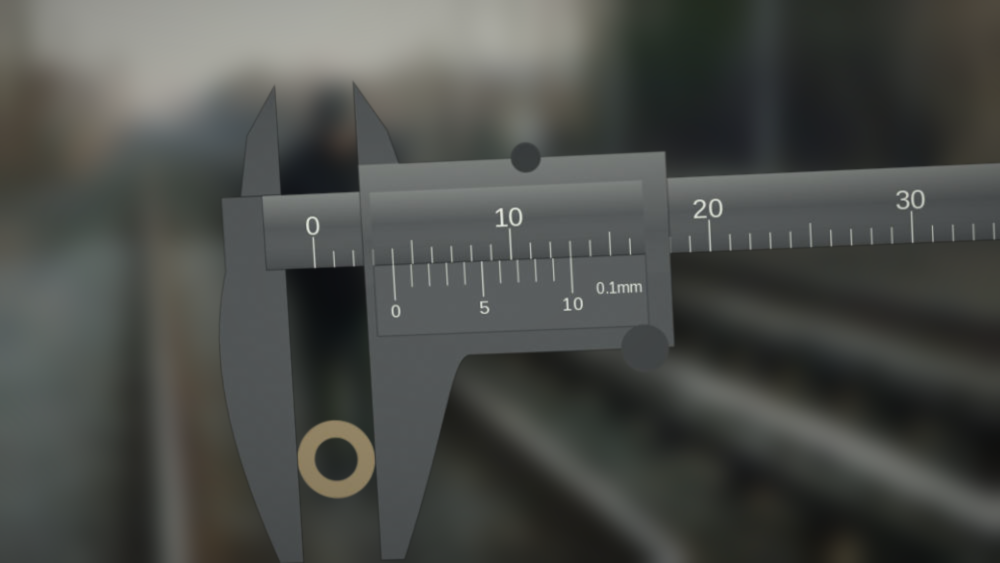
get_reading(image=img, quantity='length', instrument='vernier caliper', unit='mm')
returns 4.0 mm
